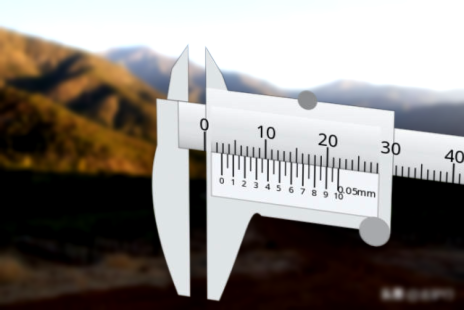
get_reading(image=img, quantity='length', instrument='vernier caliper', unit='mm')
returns 2.8 mm
